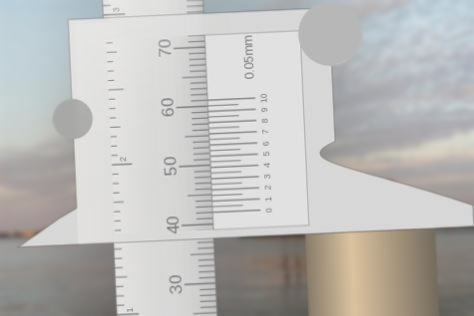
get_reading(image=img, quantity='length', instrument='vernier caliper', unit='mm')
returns 42.0 mm
